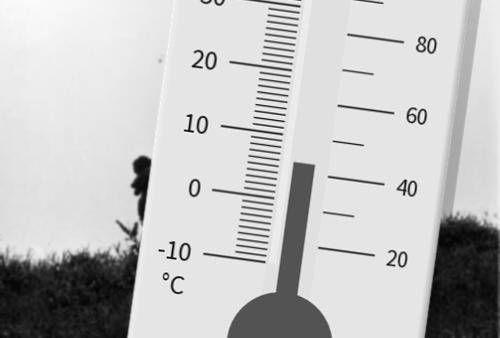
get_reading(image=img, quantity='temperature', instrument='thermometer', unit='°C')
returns 6 °C
